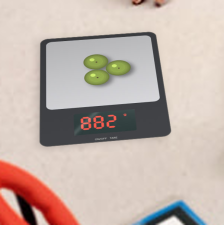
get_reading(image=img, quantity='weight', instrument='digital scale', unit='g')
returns 882 g
